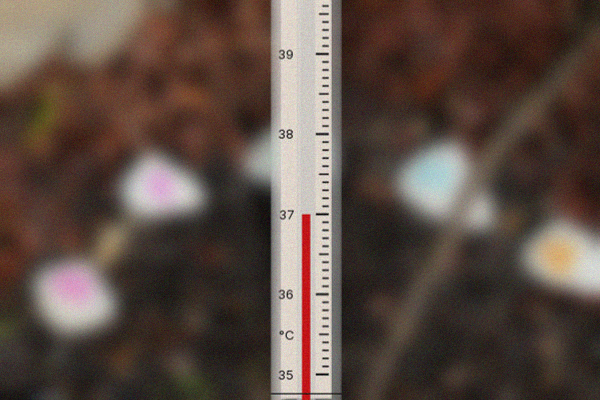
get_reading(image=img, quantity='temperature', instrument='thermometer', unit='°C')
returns 37 °C
